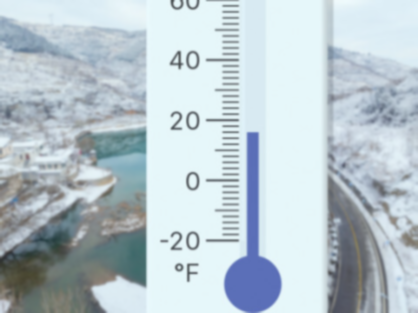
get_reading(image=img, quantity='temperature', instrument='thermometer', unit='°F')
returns 16 °F
